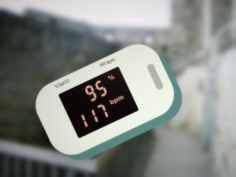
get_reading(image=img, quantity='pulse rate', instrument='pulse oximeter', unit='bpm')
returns 117 bpm
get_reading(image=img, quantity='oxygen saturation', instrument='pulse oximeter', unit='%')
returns 95 %
